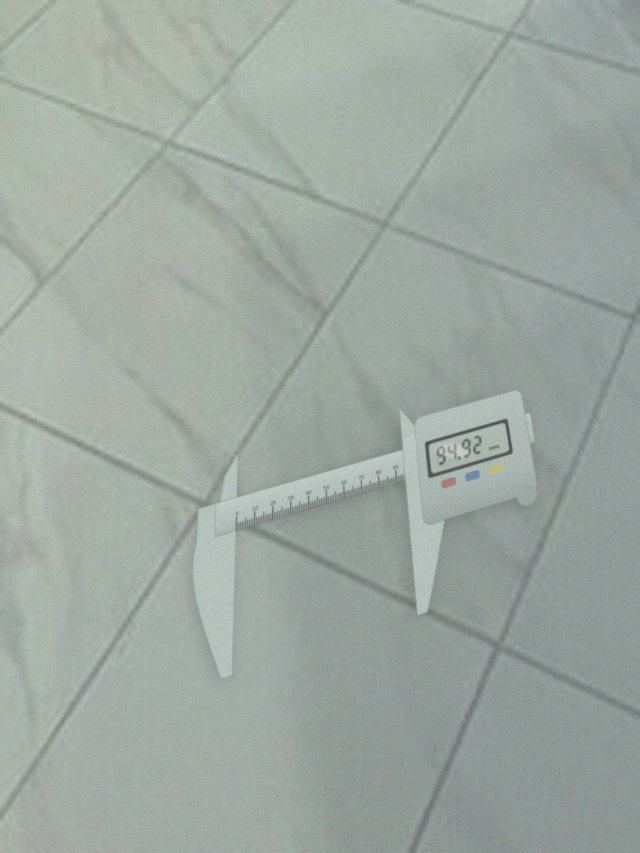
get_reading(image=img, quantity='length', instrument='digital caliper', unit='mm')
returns 94.92 mm
